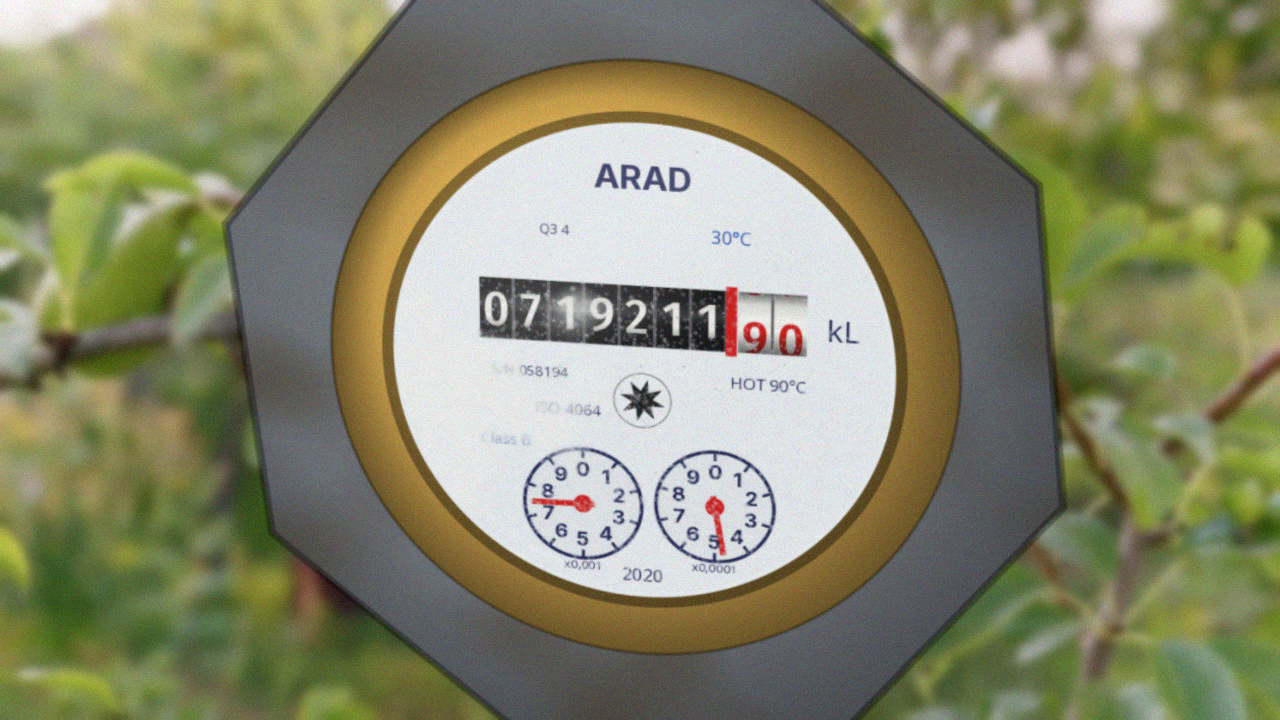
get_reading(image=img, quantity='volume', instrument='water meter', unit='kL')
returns 719211.8974 kL
